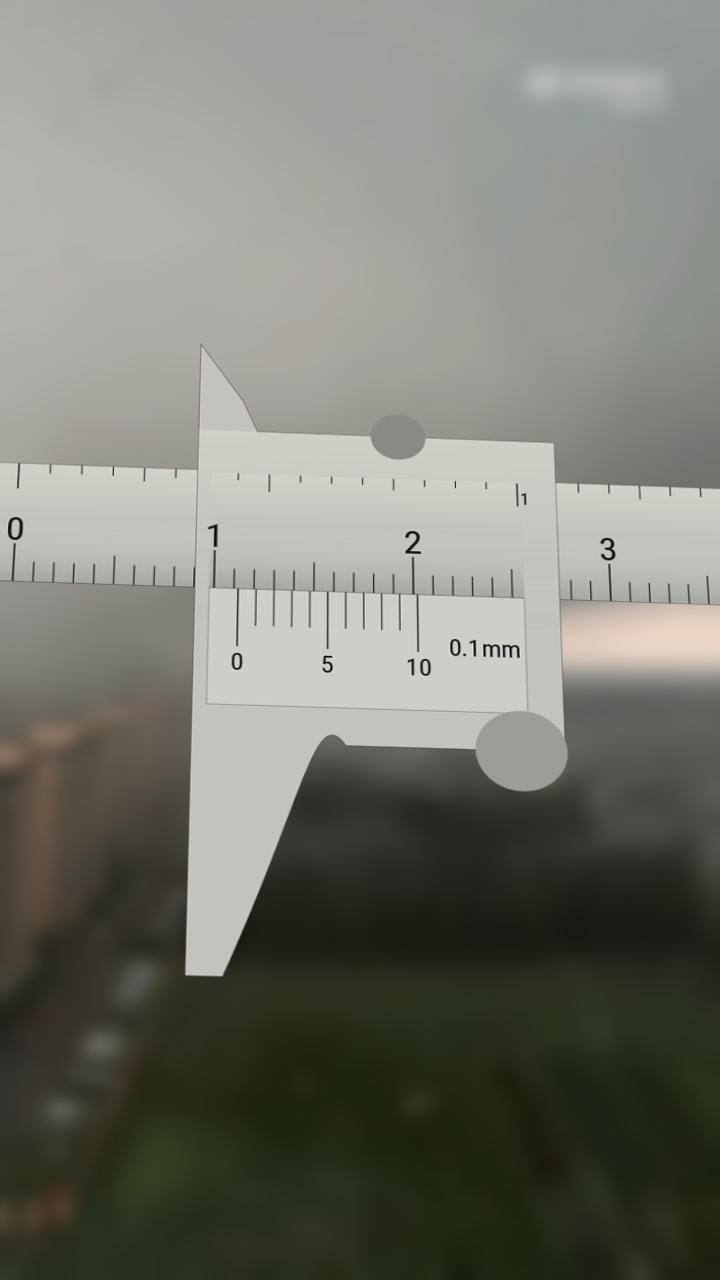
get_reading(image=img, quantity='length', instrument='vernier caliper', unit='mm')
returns 11.2 mm
